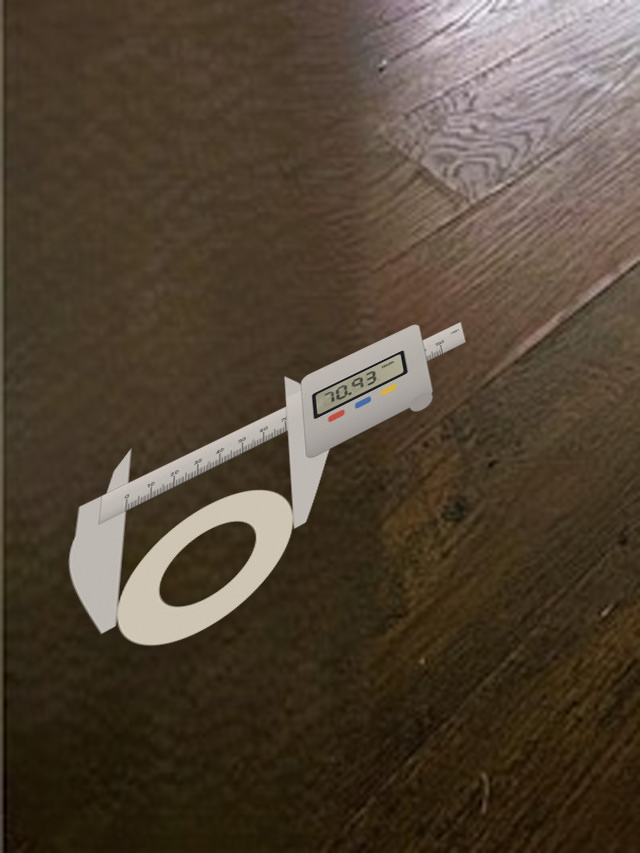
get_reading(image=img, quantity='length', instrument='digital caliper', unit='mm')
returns 70.93 mm
